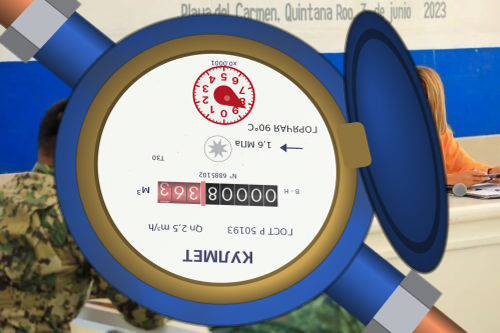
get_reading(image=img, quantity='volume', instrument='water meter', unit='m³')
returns 8.3628 m³
